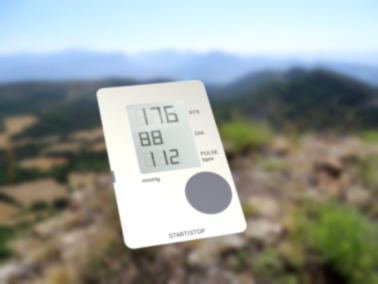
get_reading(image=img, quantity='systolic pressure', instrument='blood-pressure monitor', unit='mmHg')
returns 176 mmHg
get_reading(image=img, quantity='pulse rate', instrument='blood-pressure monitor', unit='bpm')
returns 112 bpm
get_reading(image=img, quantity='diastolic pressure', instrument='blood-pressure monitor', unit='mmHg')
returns 88 mmHg
